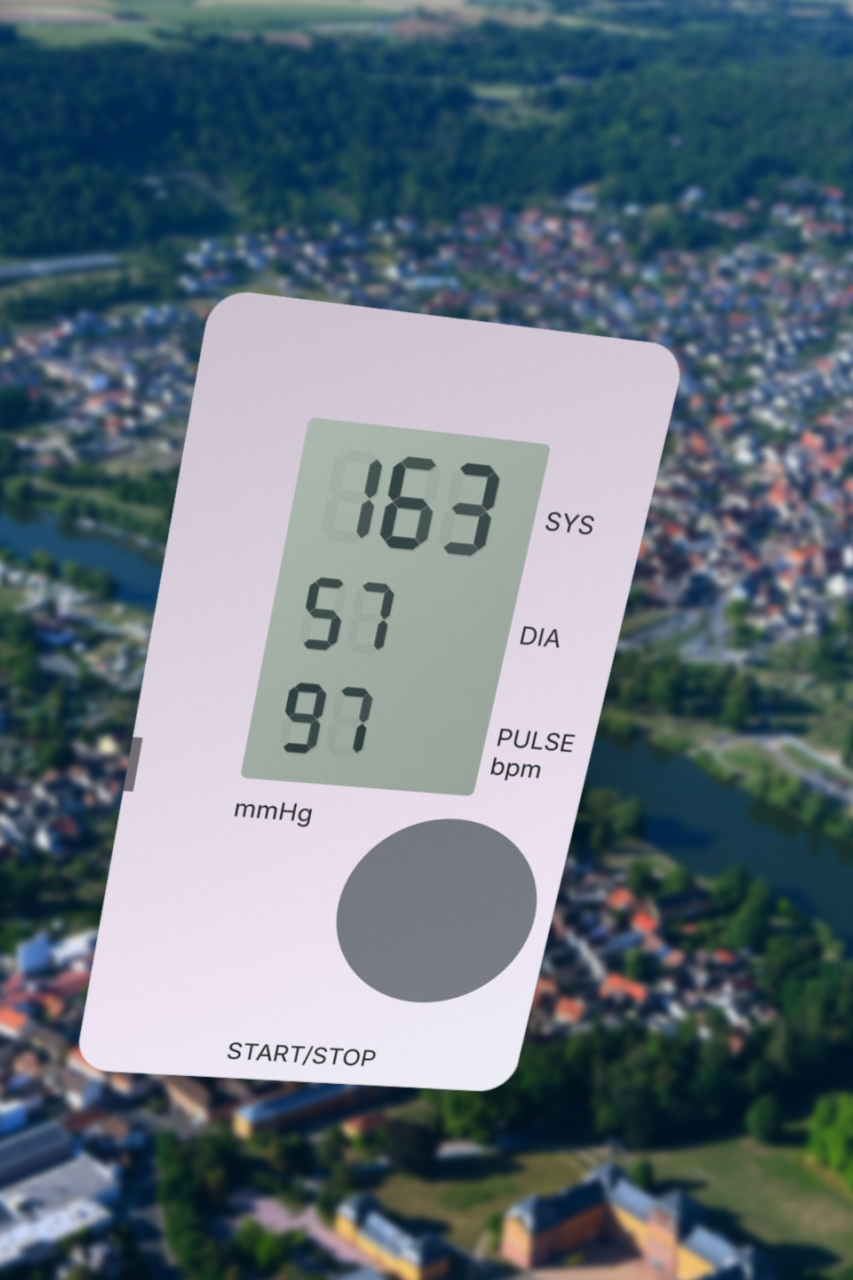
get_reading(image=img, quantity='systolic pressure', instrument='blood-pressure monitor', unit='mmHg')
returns 163 mmHg
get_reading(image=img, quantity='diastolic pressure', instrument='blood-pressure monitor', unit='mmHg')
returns 57 mmHg
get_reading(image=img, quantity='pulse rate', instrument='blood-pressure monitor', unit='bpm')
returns 97 bpm
